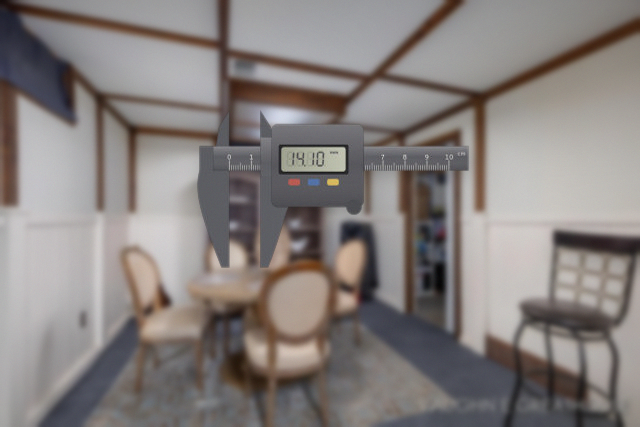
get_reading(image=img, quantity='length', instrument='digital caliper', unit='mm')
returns 14.10 mm
